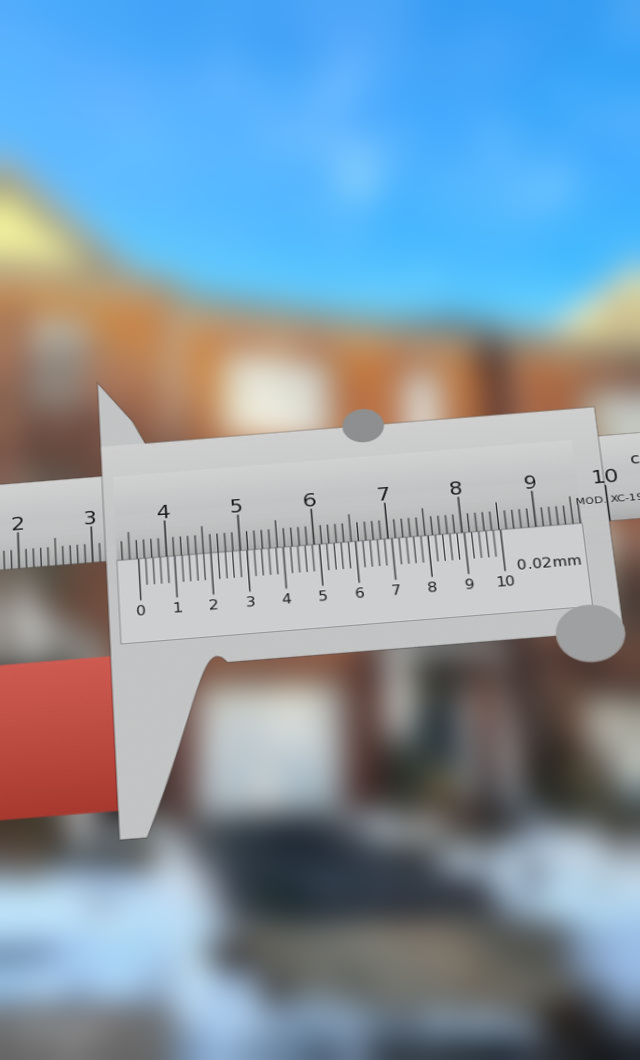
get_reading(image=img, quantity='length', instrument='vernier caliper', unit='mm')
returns 36.2 mm
